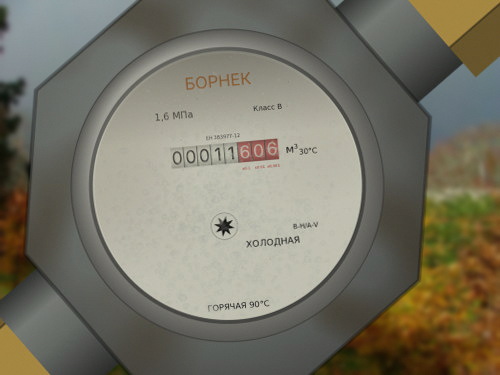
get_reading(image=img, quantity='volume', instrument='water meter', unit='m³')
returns 11.606 m³
